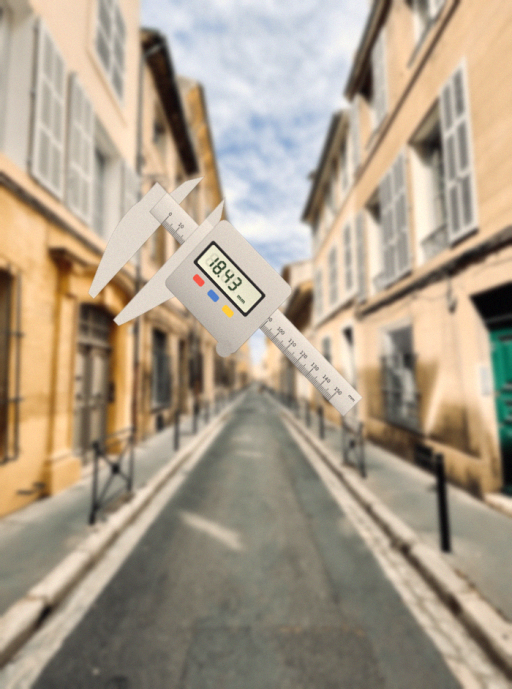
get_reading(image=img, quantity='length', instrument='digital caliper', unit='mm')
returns 18.43 mm
